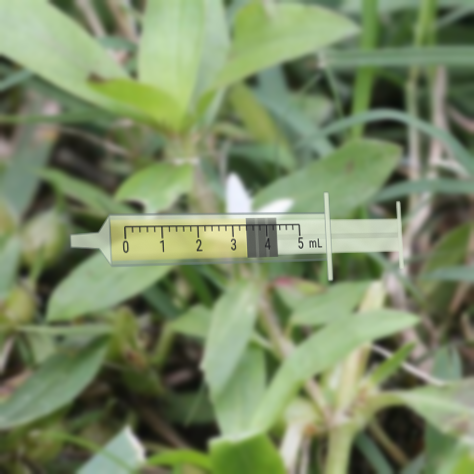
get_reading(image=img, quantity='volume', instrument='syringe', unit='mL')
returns 3.4 mL
